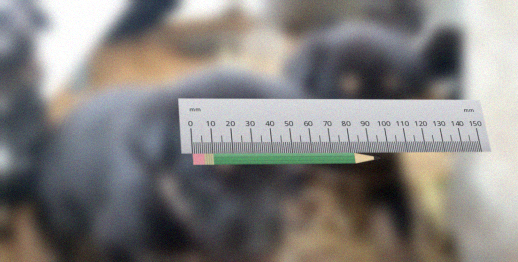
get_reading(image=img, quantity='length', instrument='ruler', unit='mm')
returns 95 mm
